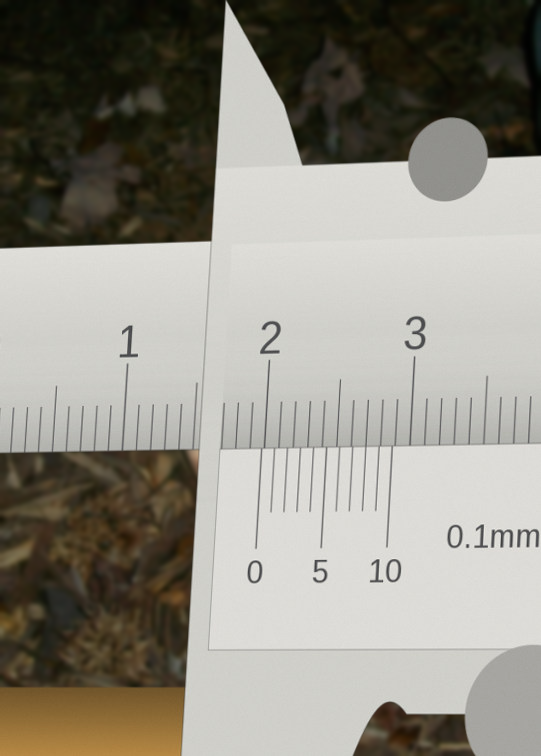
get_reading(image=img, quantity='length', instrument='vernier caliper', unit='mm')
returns 19.8 mm
